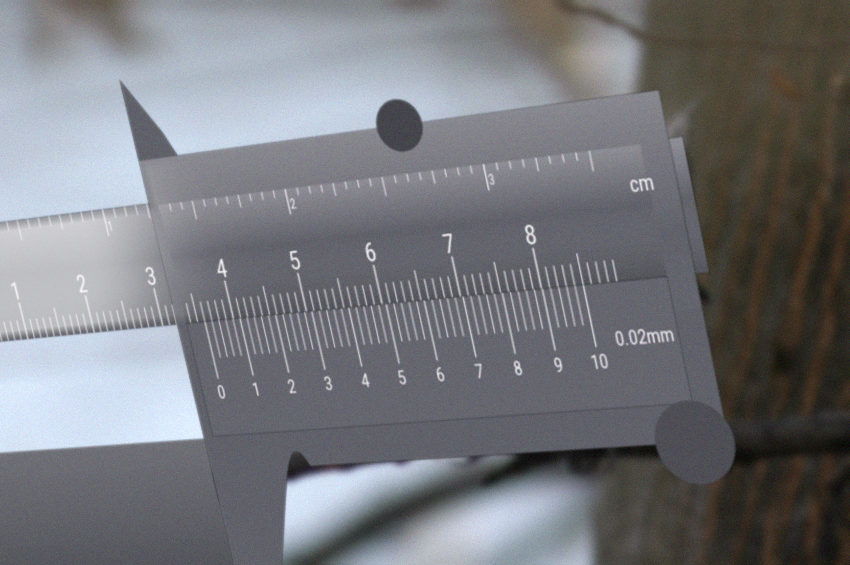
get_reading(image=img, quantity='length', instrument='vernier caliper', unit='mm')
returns 36.0 mm
